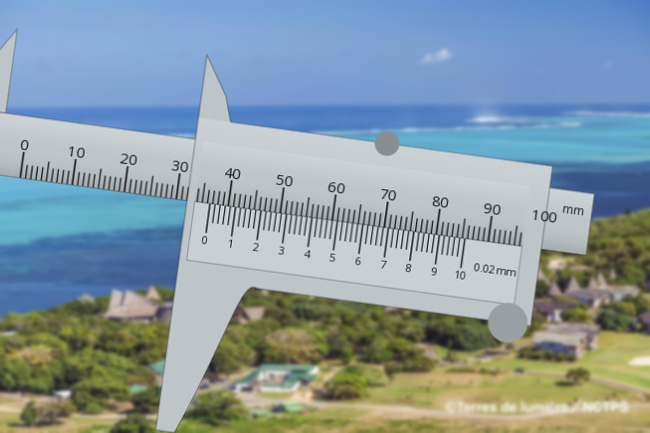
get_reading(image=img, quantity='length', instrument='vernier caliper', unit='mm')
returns 36.5 mm
